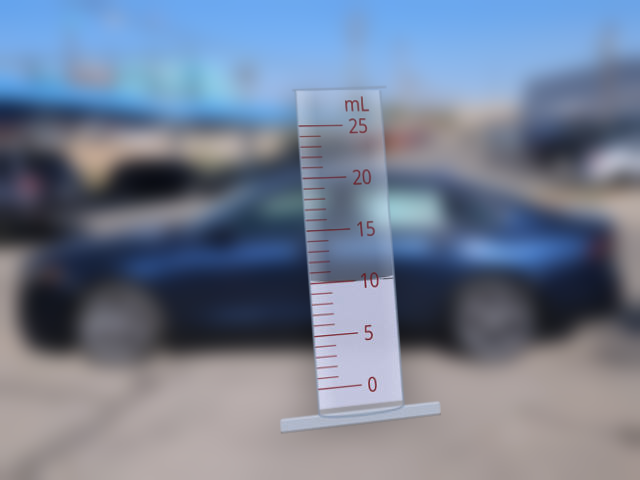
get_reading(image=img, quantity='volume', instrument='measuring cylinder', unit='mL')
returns 10 mL
